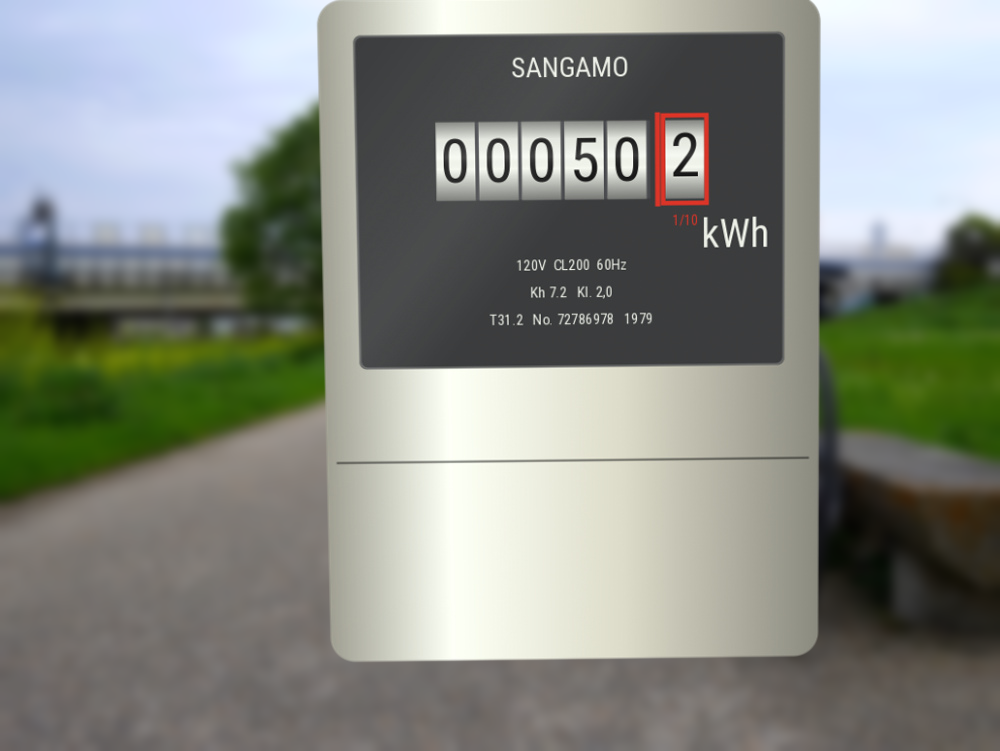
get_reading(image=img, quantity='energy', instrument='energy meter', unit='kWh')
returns 50.2 kWh
